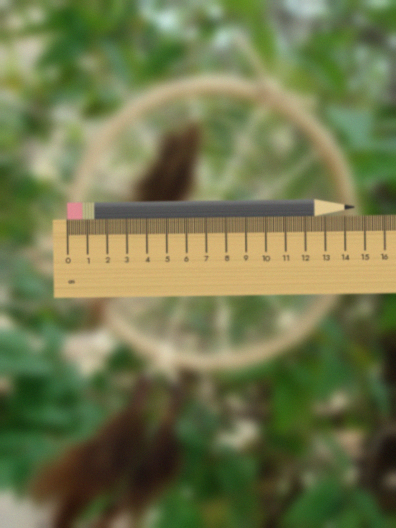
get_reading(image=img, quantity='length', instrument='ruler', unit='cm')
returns 14.5 cm
